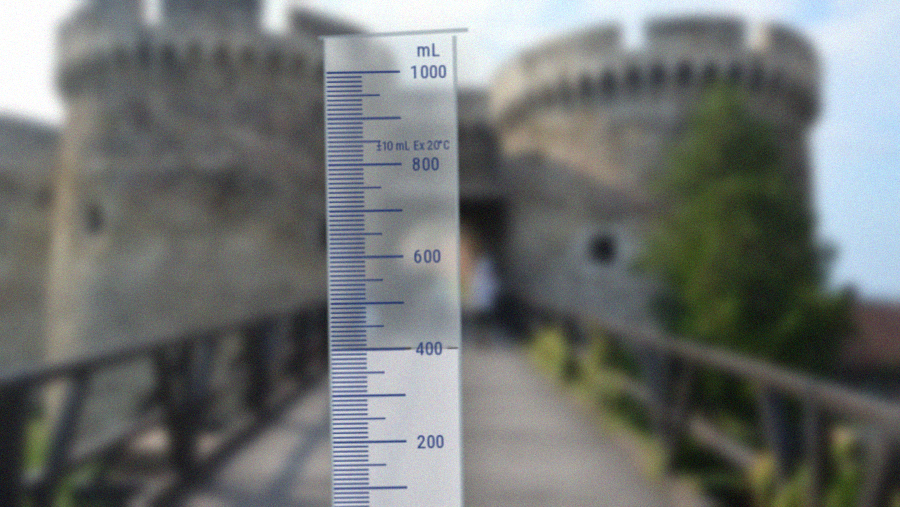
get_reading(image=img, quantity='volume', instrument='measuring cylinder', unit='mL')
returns 400 mL
